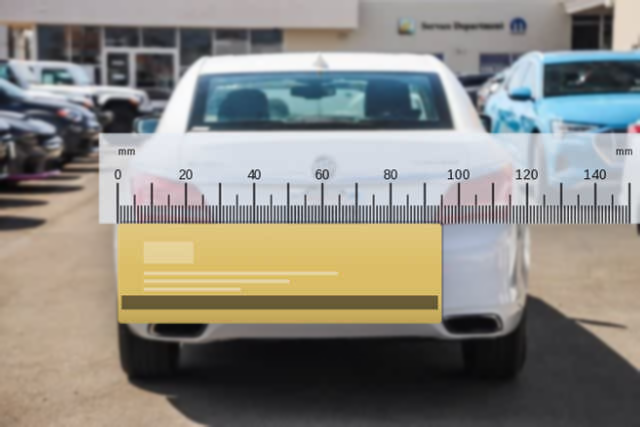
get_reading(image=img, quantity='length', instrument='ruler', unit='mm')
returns 95 mm
